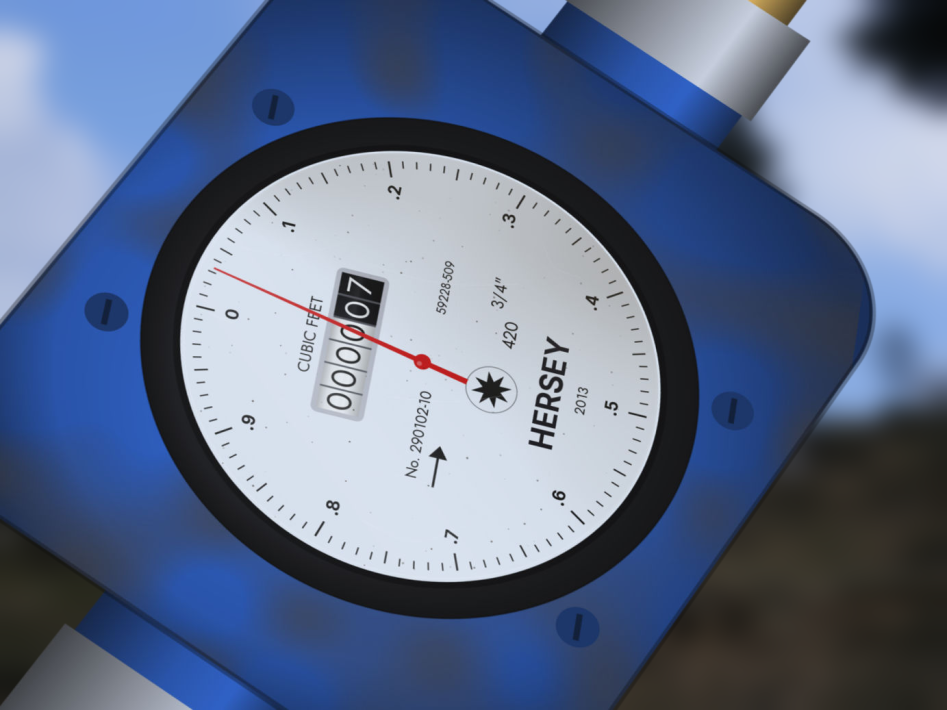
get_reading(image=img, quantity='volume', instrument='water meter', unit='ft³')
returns 7.03 ft³
